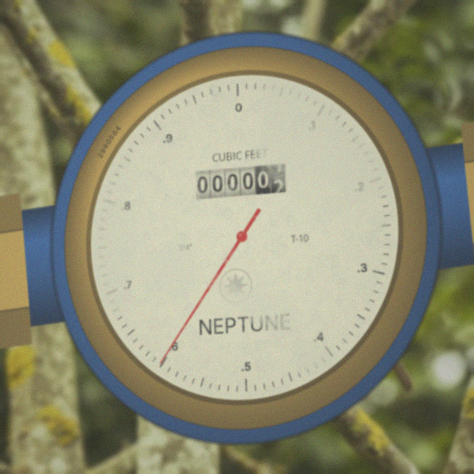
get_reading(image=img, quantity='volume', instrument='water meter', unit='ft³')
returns 1.60 ft³
